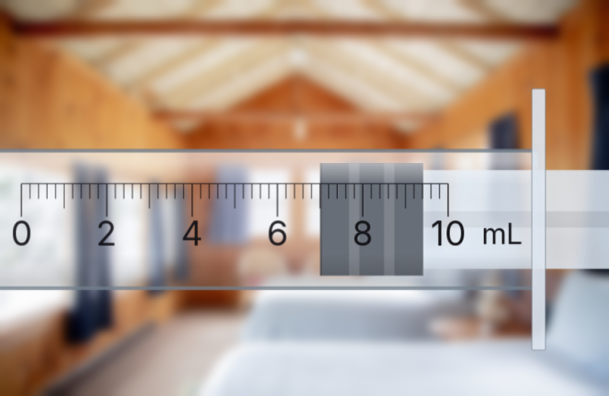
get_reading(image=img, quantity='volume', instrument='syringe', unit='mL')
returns 7 mL
